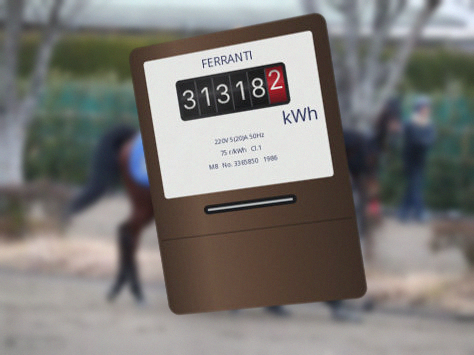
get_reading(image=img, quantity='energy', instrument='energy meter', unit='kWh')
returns 31318.2 kWh
